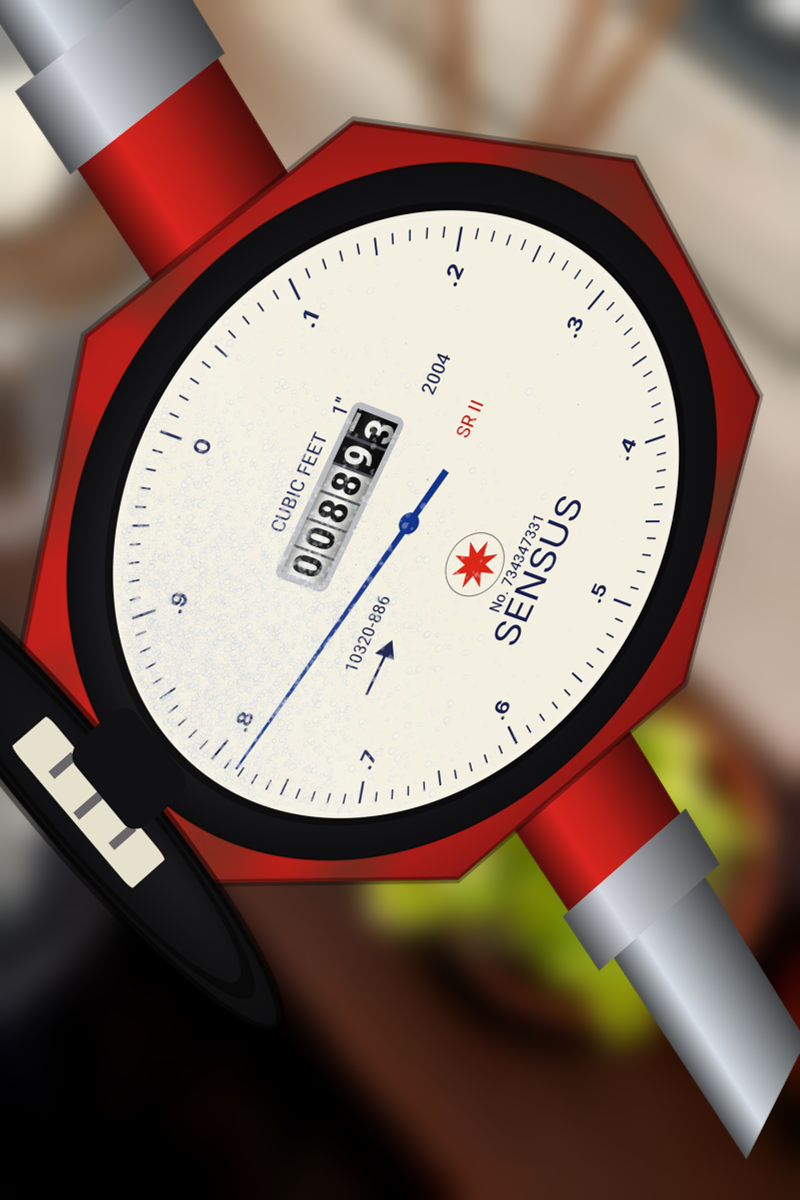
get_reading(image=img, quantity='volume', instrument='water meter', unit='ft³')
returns 8892.78 ft³
